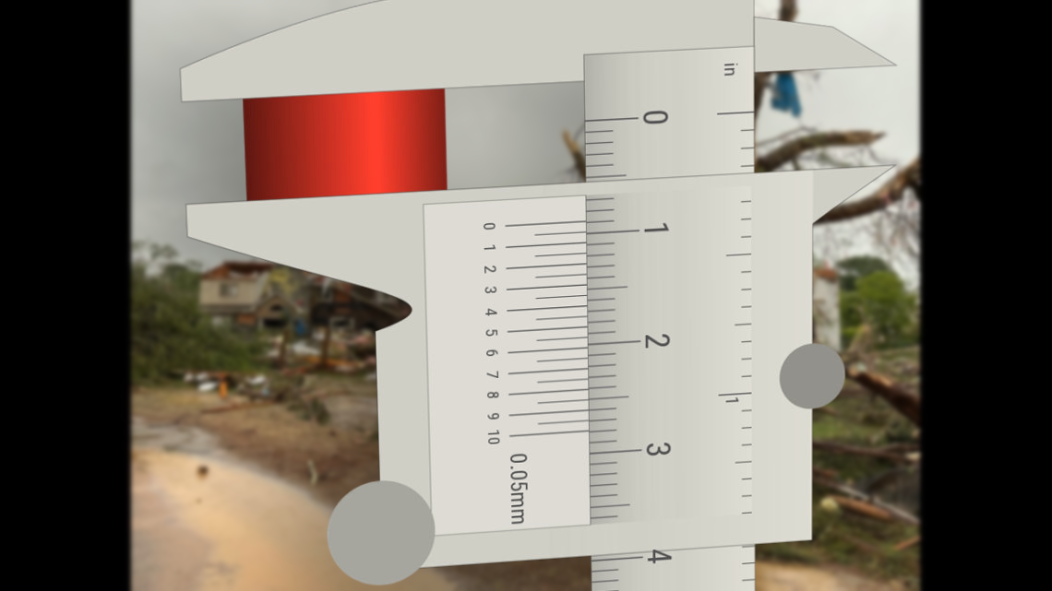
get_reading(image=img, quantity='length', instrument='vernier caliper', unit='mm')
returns 8.9 mm
